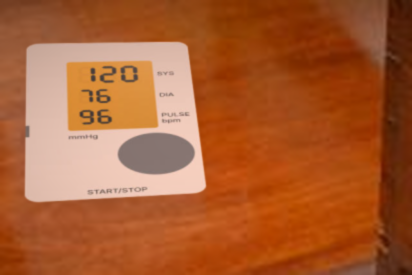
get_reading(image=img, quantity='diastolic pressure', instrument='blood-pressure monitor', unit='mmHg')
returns 76 mmHg
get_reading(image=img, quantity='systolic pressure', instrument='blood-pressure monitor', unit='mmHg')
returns 120 mmHg
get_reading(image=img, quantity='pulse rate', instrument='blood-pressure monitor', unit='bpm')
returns 96 bpm
